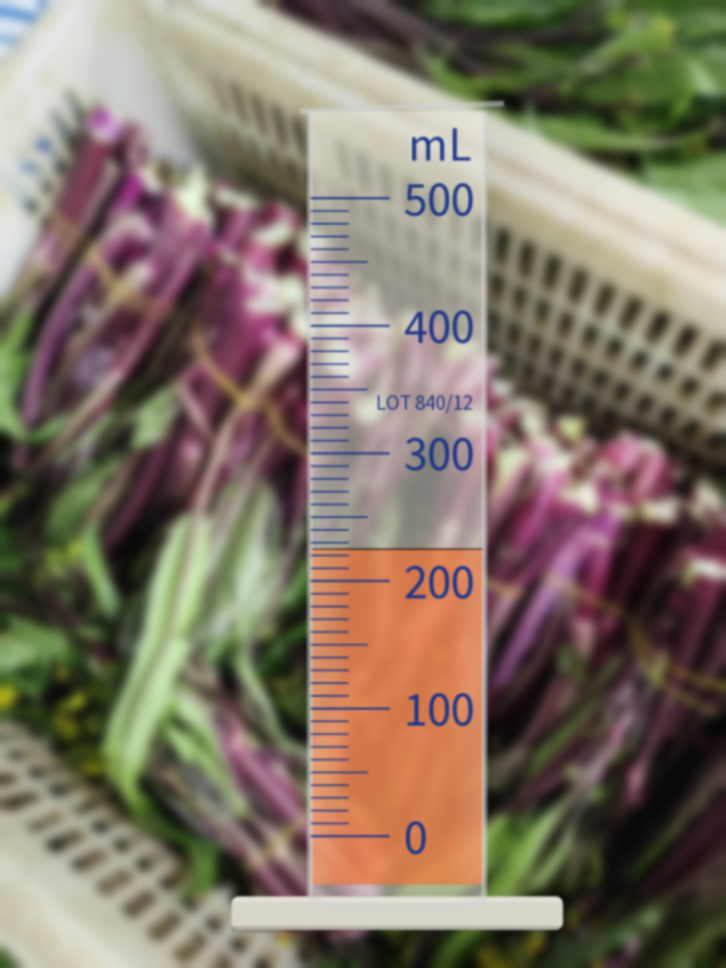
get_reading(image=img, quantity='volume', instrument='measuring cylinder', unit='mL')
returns 225 mL
